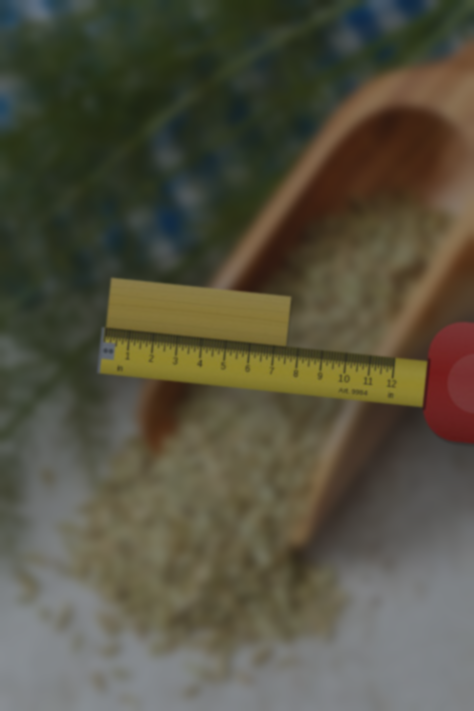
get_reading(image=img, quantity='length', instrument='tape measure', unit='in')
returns 7.5 in
